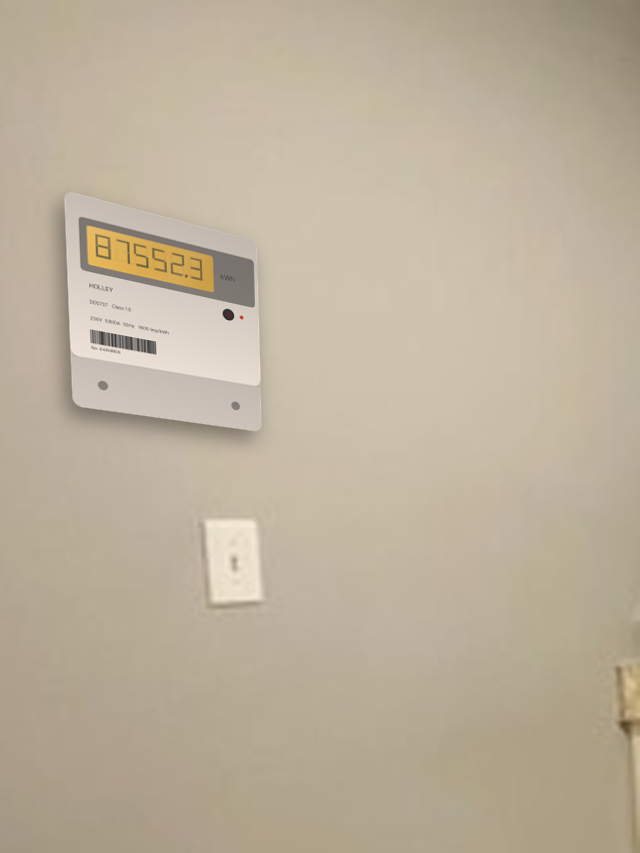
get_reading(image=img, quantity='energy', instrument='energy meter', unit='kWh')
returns 87552.3 kWh
